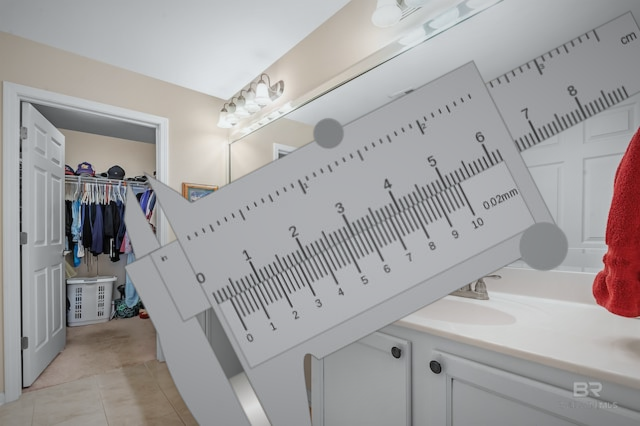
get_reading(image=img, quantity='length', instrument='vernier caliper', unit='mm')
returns 3.5 mm
